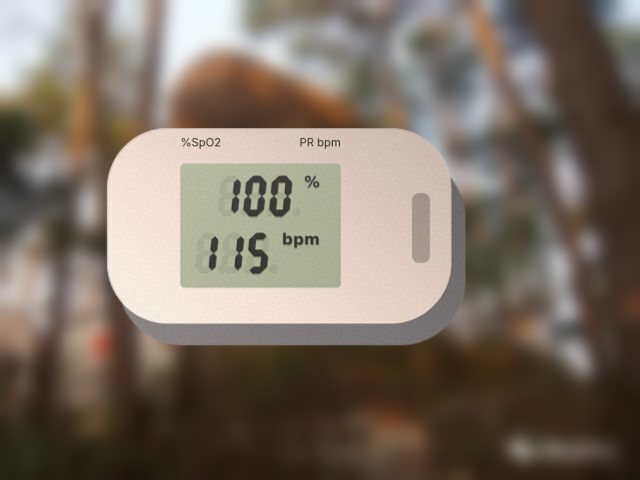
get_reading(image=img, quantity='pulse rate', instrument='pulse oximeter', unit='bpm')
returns 115 bpm
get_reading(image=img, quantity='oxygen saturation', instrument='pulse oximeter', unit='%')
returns 100 %
